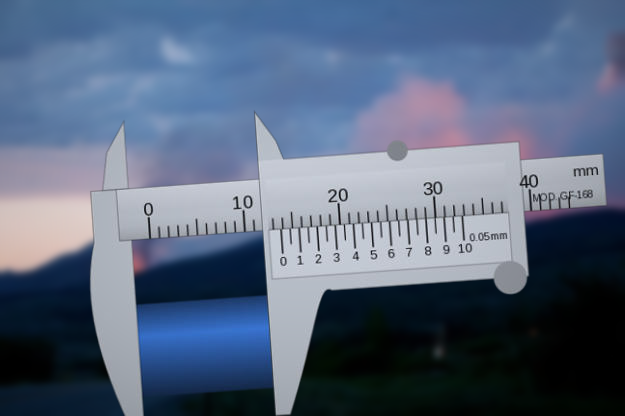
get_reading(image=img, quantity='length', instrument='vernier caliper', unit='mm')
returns 13.8 mm
